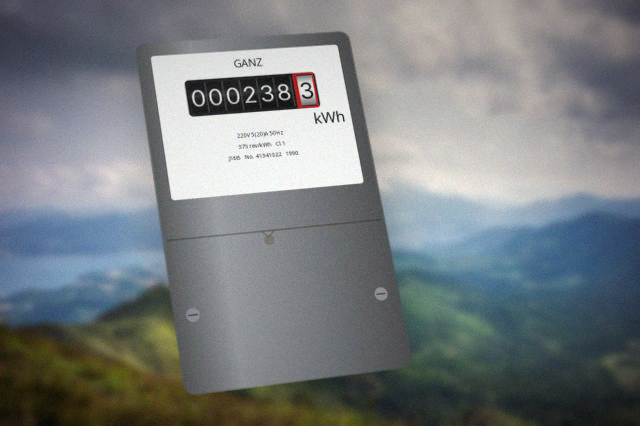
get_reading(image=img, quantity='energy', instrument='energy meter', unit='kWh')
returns 238.3 kWh
